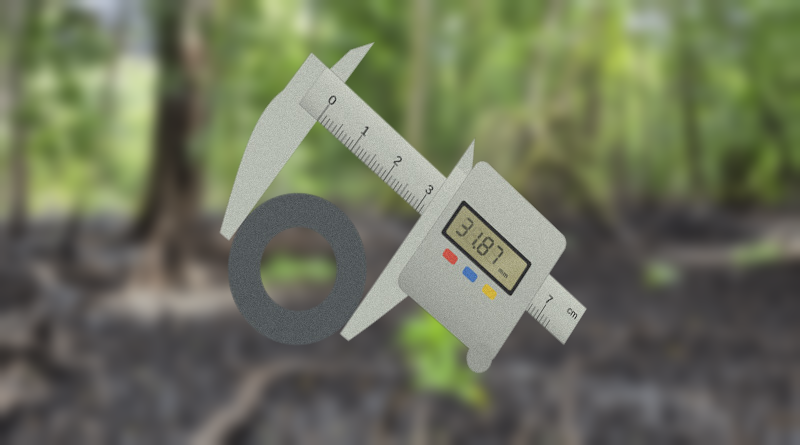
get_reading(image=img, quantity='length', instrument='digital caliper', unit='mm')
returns 31.87 mm
